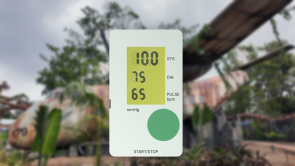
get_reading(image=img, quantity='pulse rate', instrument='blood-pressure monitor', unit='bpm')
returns 65 bpm
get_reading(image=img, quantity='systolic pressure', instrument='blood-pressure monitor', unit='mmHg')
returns 100 mmHg
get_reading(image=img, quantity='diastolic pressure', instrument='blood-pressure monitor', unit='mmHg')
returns 75 mmHg
